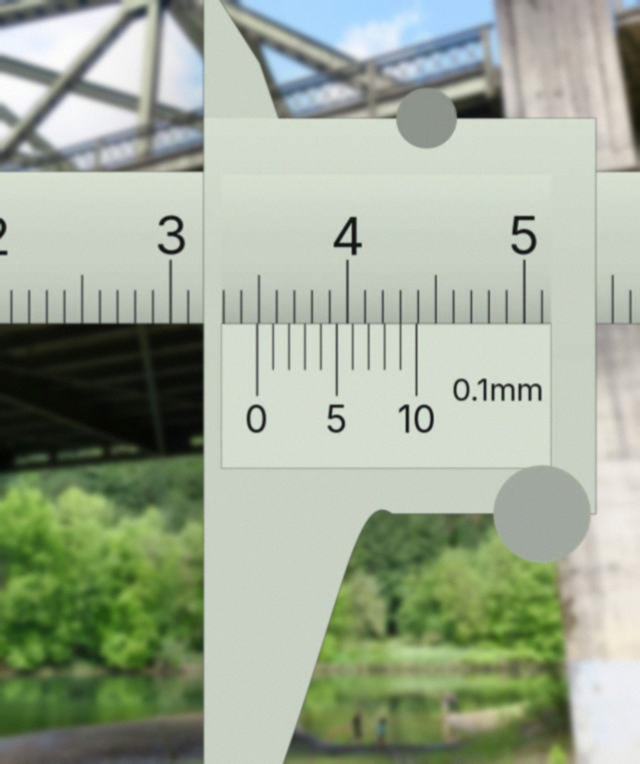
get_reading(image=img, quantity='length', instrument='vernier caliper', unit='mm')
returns 34.9 mm
